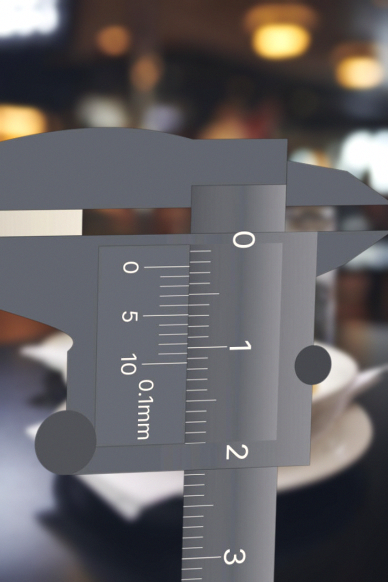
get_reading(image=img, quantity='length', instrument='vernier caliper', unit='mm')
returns 2.4 mm
